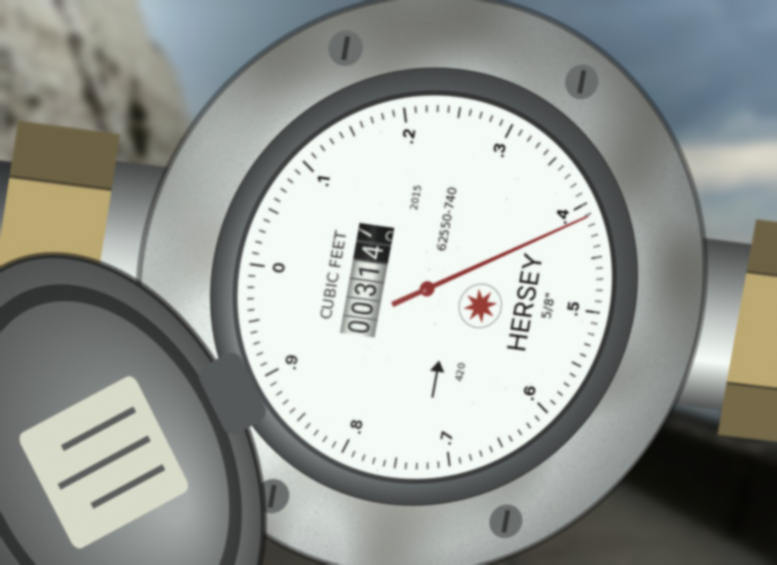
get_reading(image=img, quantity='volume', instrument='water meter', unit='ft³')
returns 3147.41 ft³
